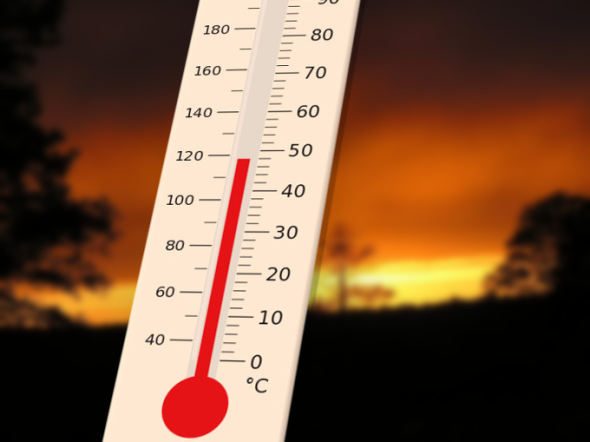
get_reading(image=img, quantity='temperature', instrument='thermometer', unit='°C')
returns 48 °C
